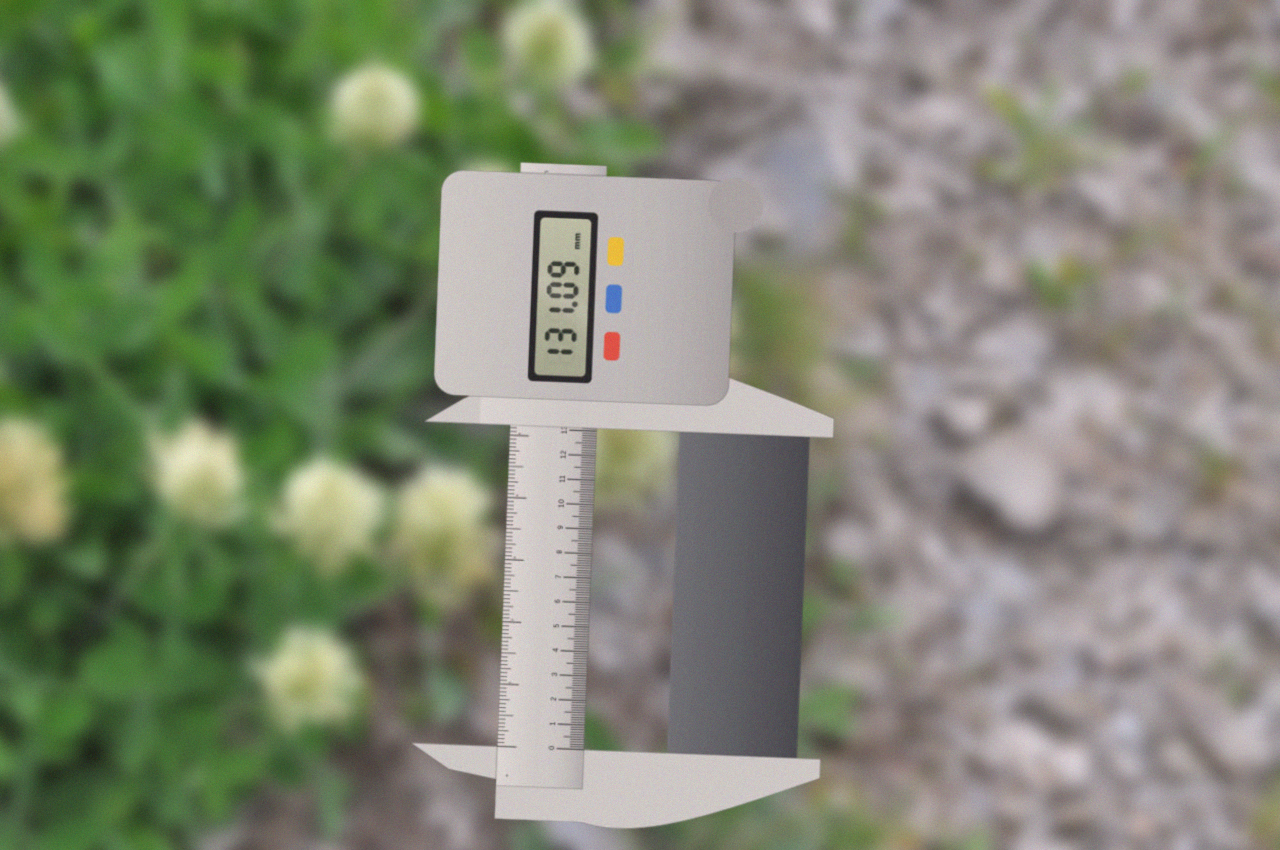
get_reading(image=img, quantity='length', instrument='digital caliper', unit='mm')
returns 131.09 mm
